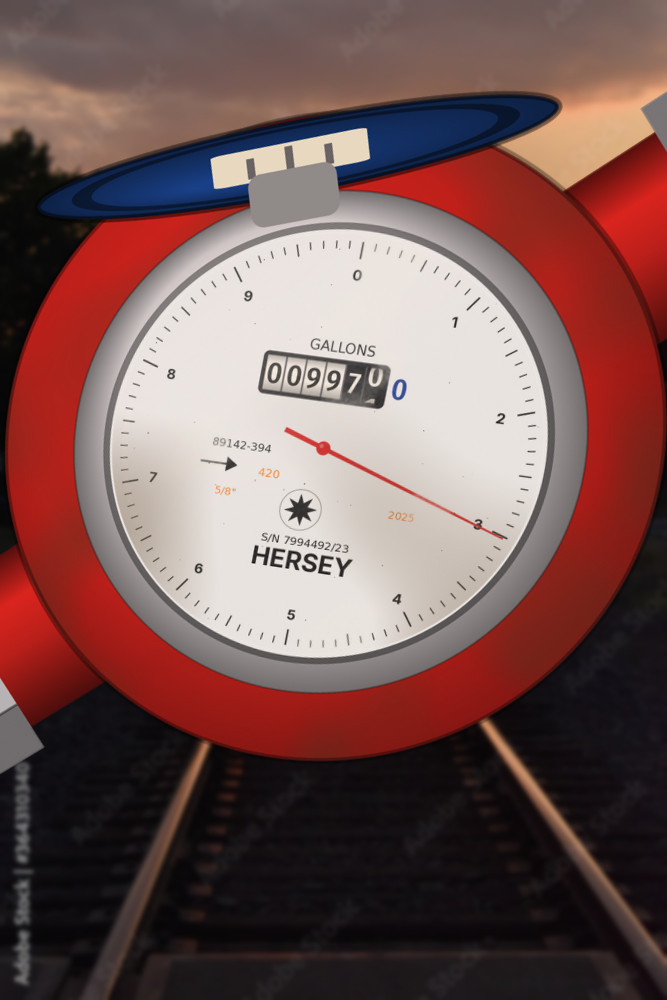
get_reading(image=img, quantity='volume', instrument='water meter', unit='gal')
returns 99703.0 gal
